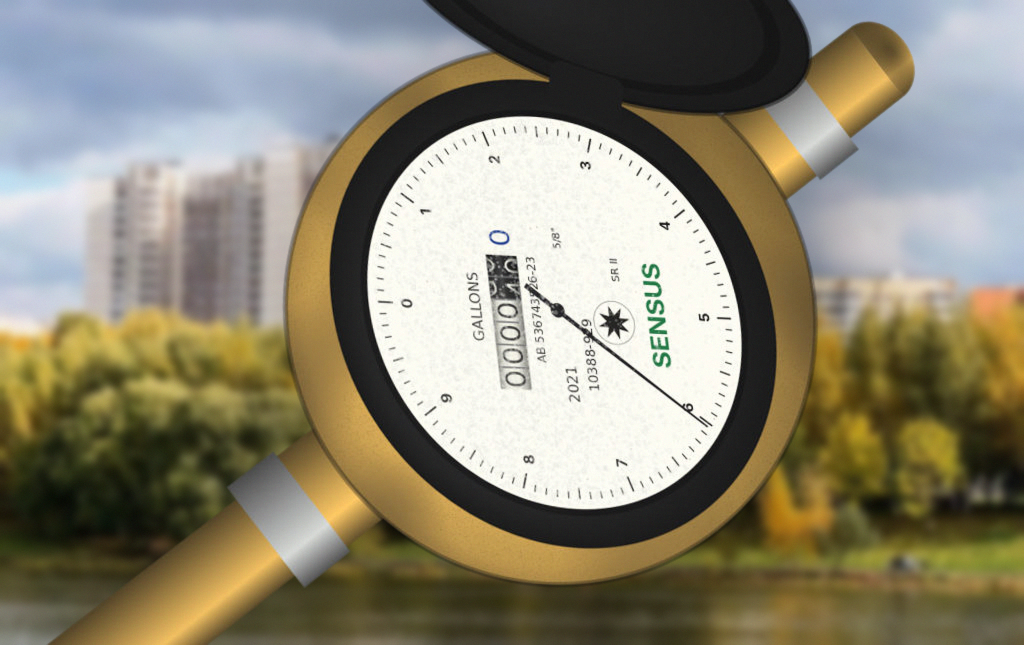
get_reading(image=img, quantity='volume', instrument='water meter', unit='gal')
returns 396.0 gal
